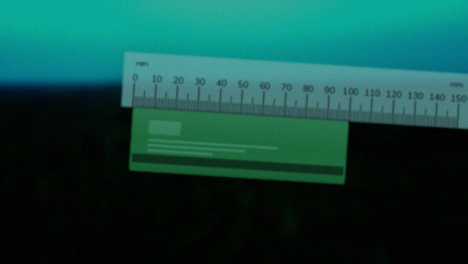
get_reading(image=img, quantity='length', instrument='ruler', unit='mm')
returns 100 mm
